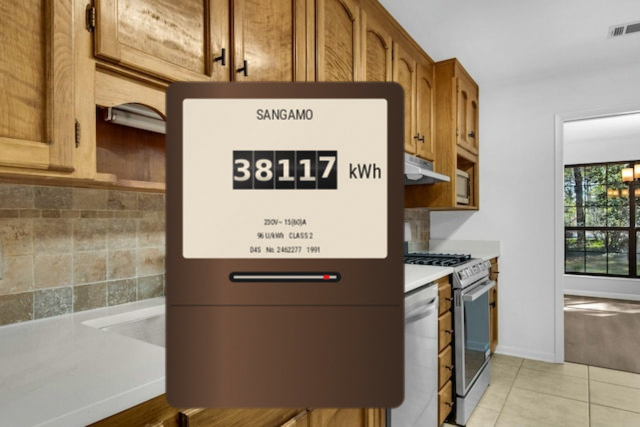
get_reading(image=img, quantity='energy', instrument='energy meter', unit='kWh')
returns 38117 kWh
